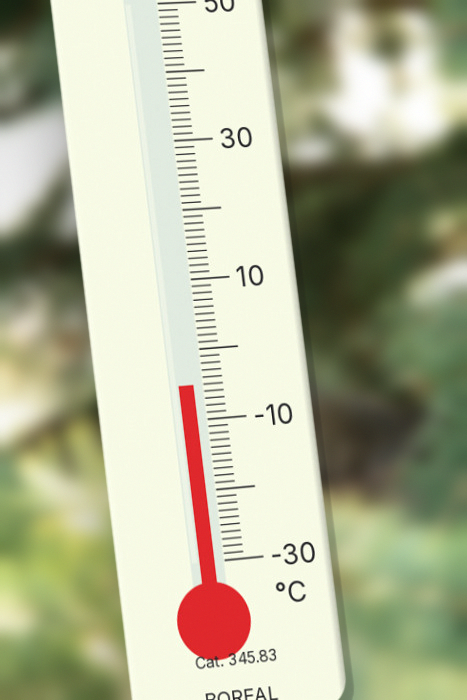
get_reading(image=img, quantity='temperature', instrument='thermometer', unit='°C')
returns -5 °C
